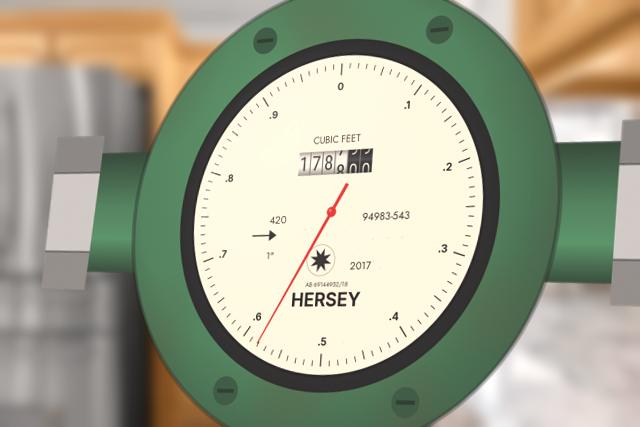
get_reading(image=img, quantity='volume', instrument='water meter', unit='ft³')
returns 178799.58 ft³
